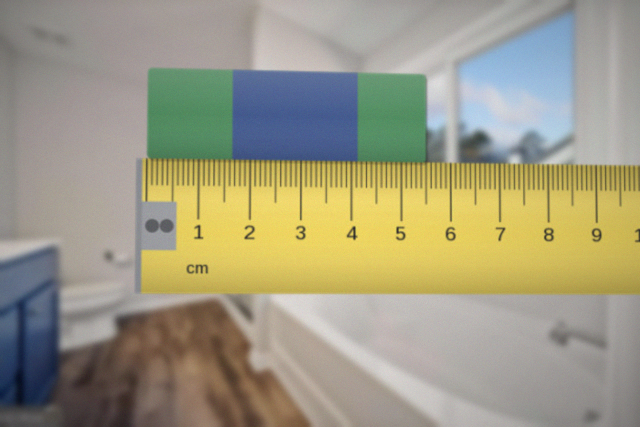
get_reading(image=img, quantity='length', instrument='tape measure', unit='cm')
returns 5.5 cm
